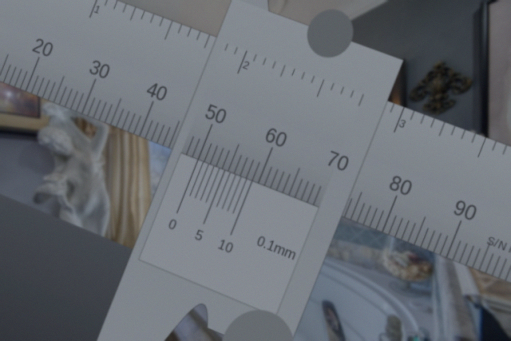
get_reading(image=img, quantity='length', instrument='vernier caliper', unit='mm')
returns 50.0 mm
